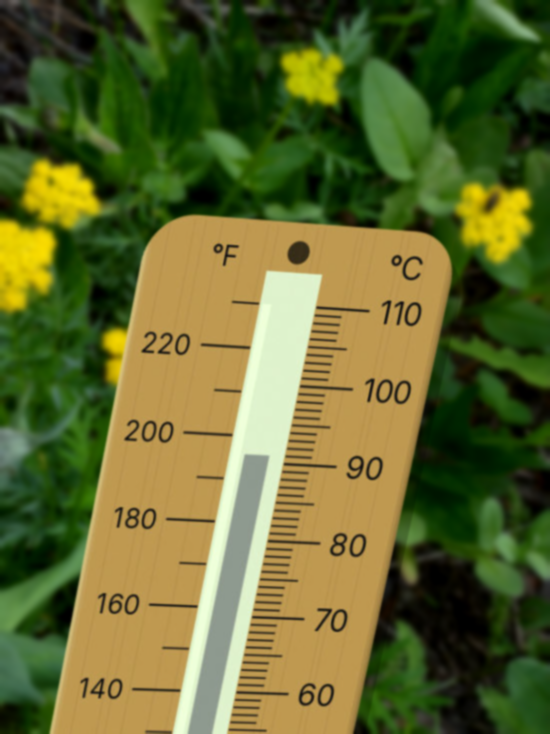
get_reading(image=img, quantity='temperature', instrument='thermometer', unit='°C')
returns 91 °C
